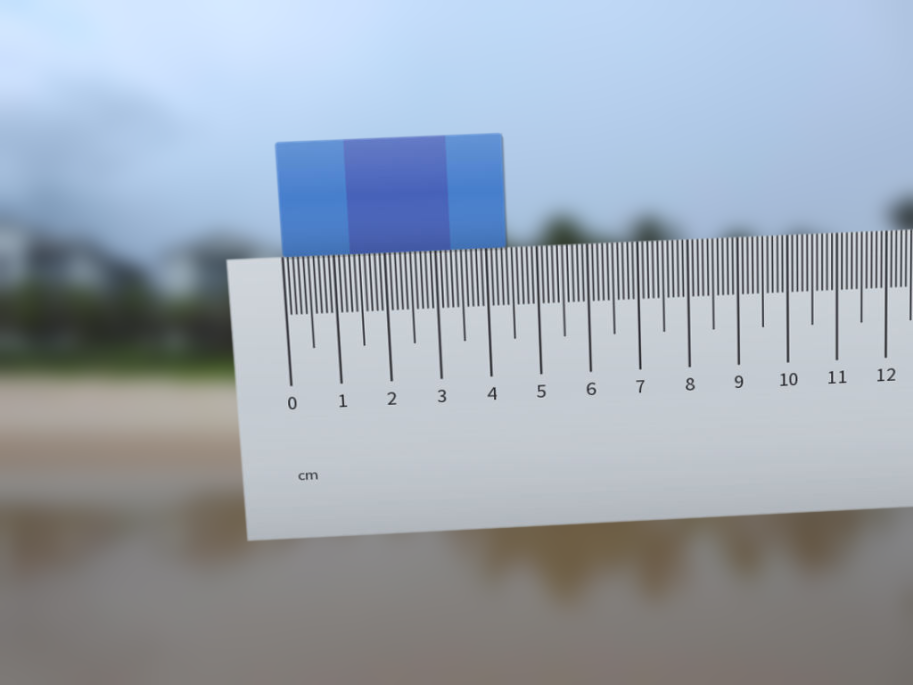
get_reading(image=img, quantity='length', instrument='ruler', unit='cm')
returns 4.4 cm
